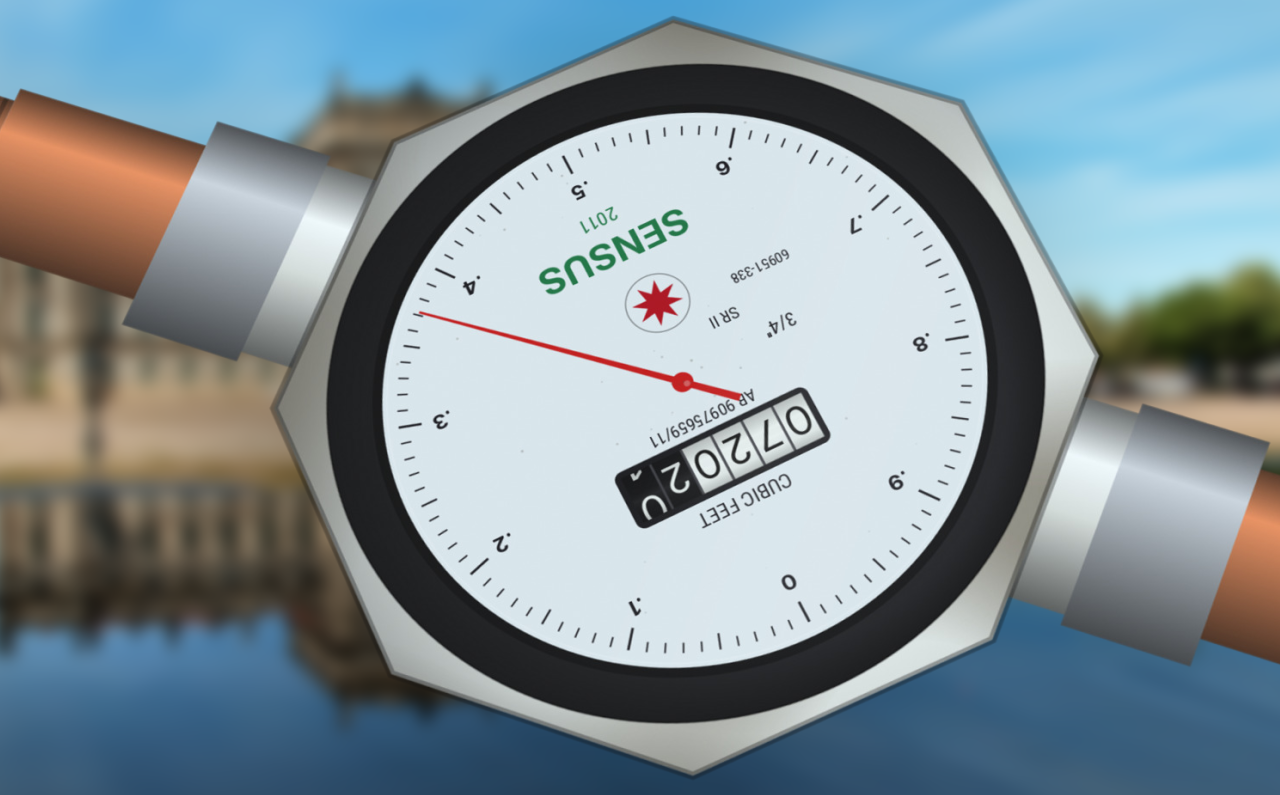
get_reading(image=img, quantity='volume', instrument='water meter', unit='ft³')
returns 72020.37 ft³
